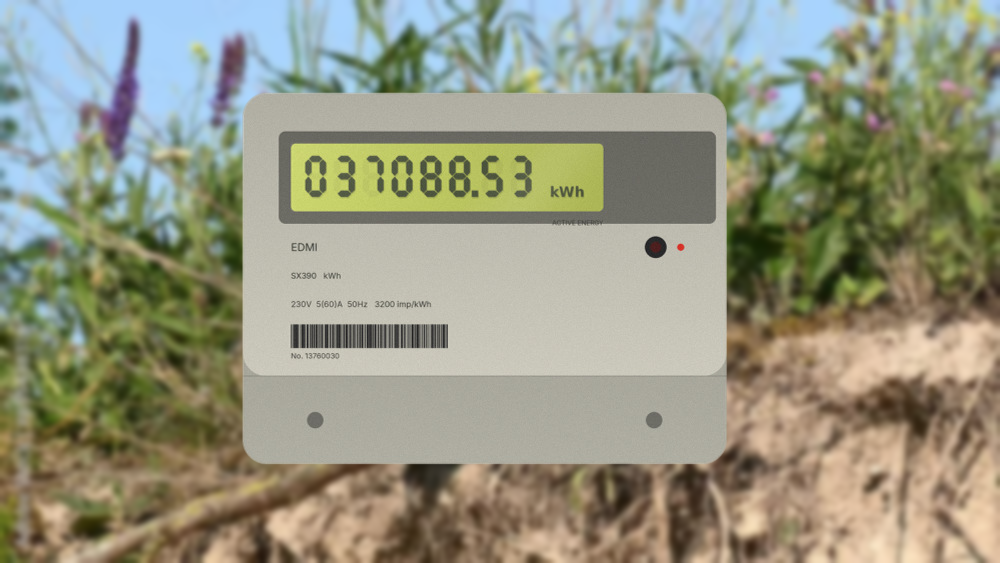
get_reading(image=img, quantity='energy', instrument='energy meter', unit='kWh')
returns 37088.53 kWh
